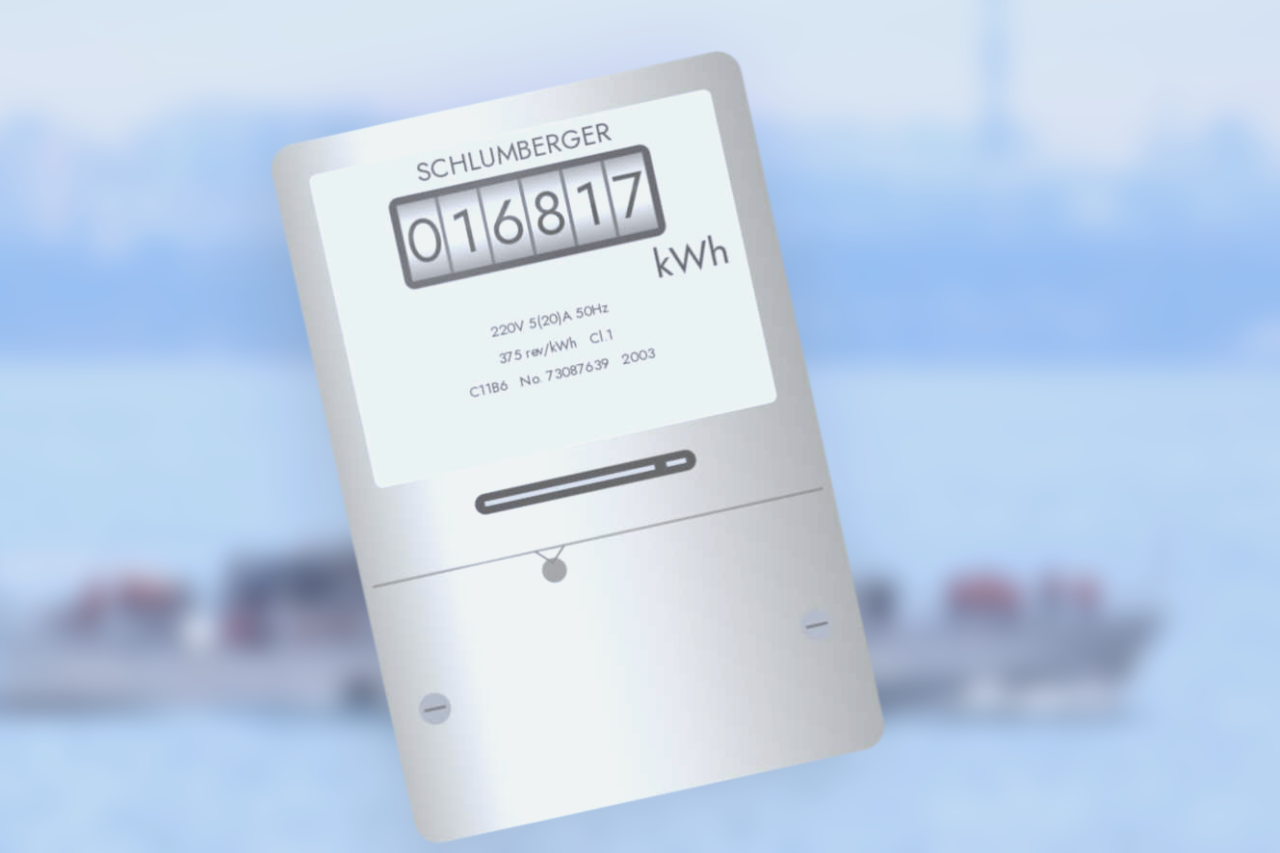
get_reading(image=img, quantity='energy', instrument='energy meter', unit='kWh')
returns 16817 kWh
